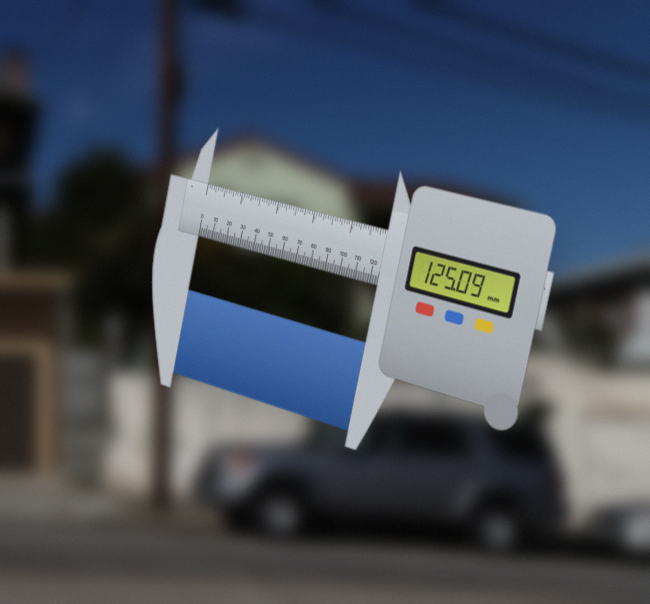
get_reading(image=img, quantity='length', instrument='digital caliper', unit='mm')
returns 125.09 mm
